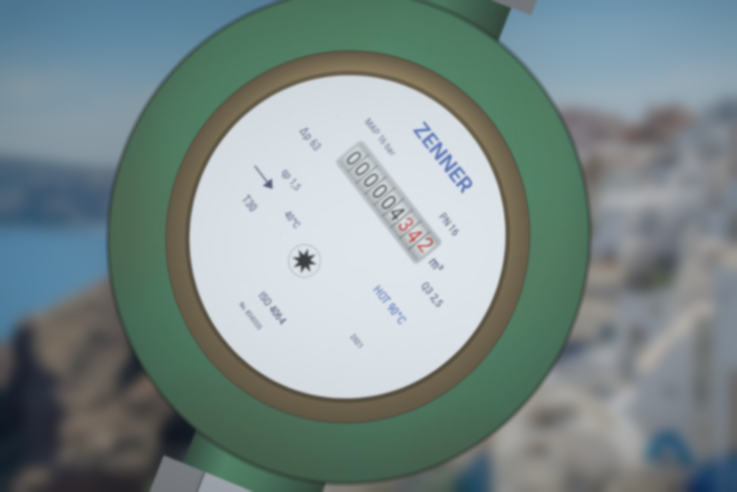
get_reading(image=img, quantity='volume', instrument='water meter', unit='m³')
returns 4.342 m³
